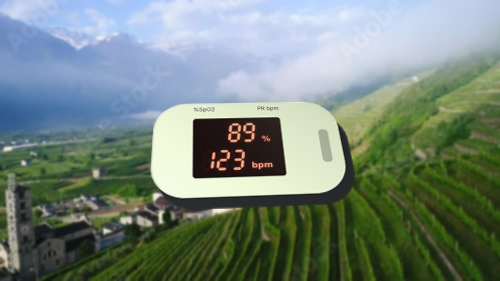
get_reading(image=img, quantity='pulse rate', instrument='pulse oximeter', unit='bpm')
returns 123 bpm
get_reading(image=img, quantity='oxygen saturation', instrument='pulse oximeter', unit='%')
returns 89 %
